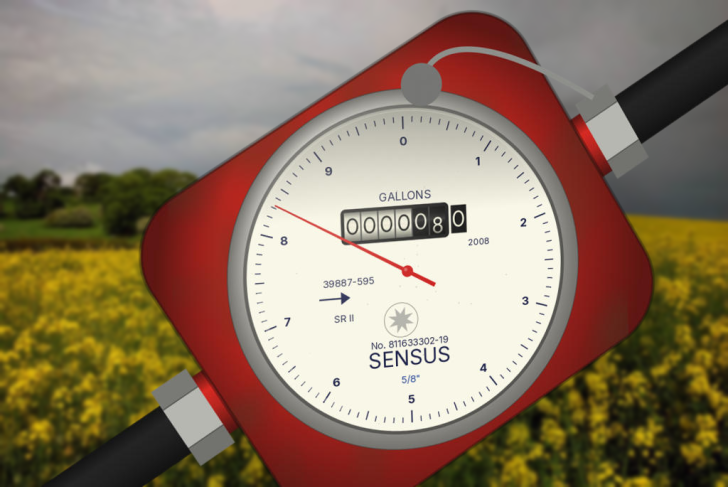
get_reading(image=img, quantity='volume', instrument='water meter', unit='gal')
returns 78.3 gal
